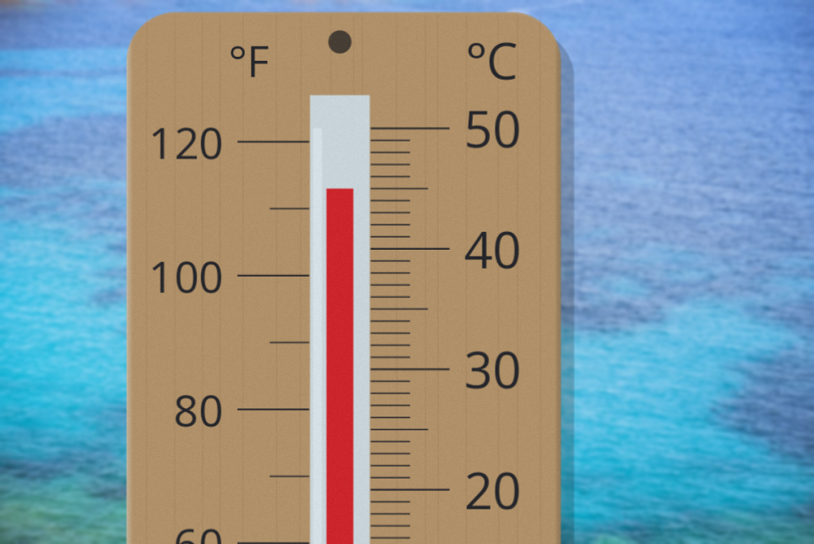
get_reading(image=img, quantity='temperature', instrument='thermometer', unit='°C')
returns 45 °C
